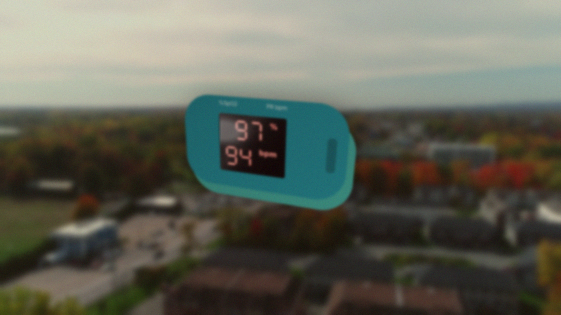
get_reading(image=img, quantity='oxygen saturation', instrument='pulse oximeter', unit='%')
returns 97 %
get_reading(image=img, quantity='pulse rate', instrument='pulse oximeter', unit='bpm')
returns 94 bpm
